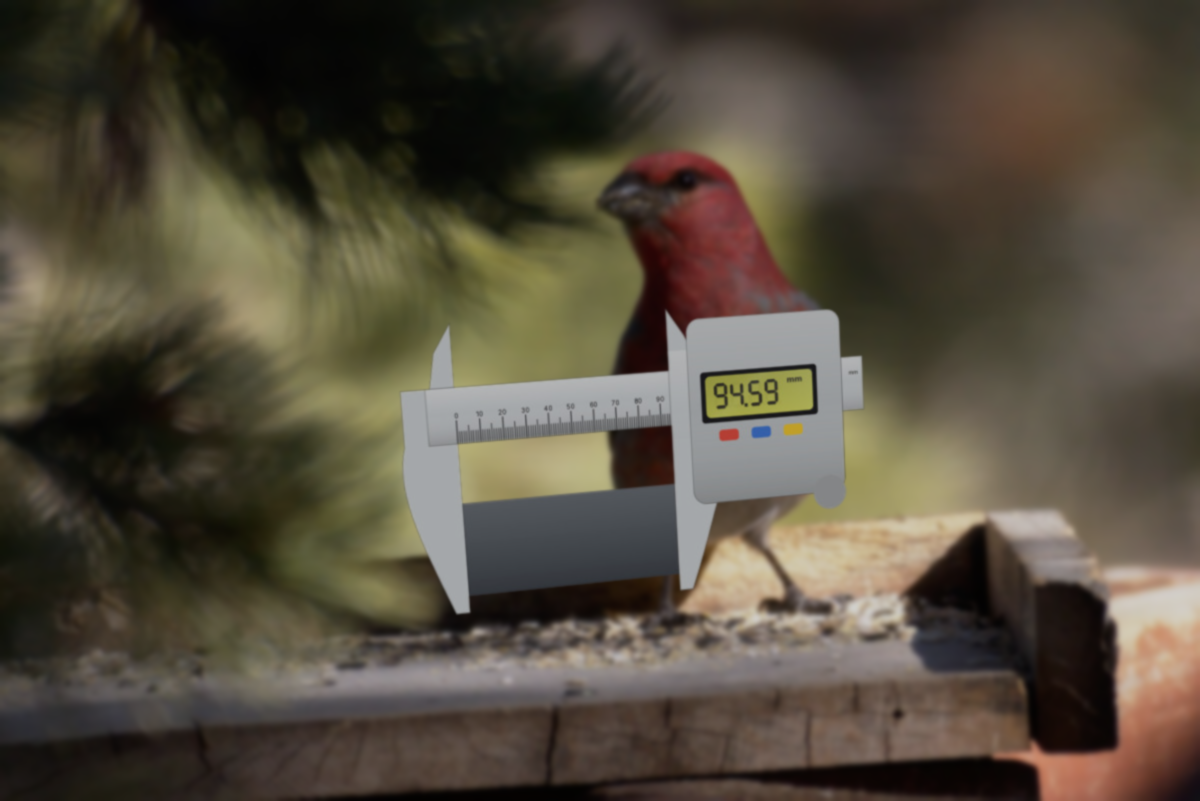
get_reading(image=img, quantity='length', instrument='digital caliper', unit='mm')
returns 94.59 mm
